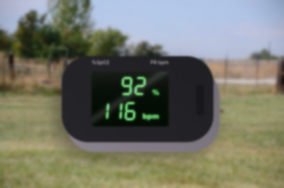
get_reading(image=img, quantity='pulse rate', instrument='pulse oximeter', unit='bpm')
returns 116 bpm
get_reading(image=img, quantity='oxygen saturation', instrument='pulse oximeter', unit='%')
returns 92 %
